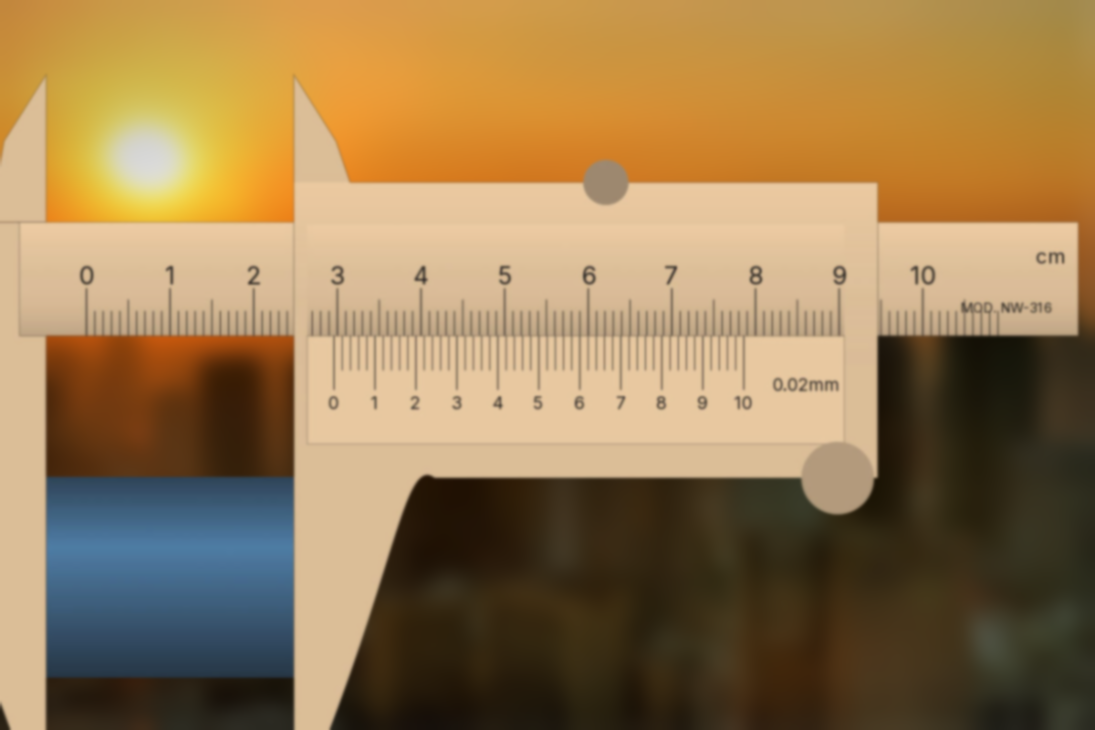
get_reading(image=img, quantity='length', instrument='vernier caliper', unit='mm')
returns 29.6 mm
